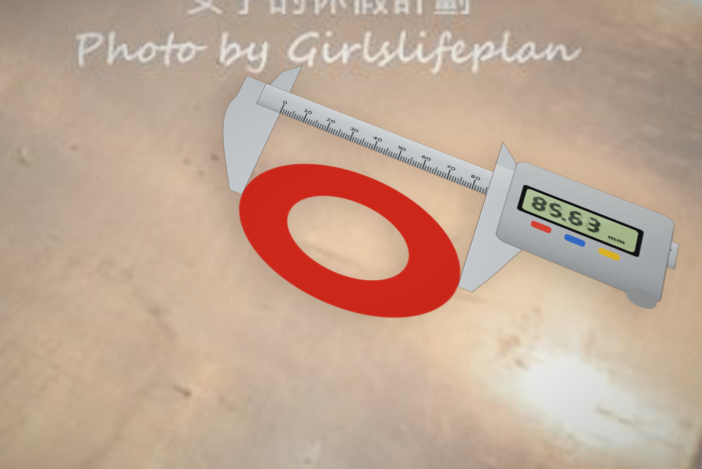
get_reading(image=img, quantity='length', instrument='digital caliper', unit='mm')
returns 85.63 mm
